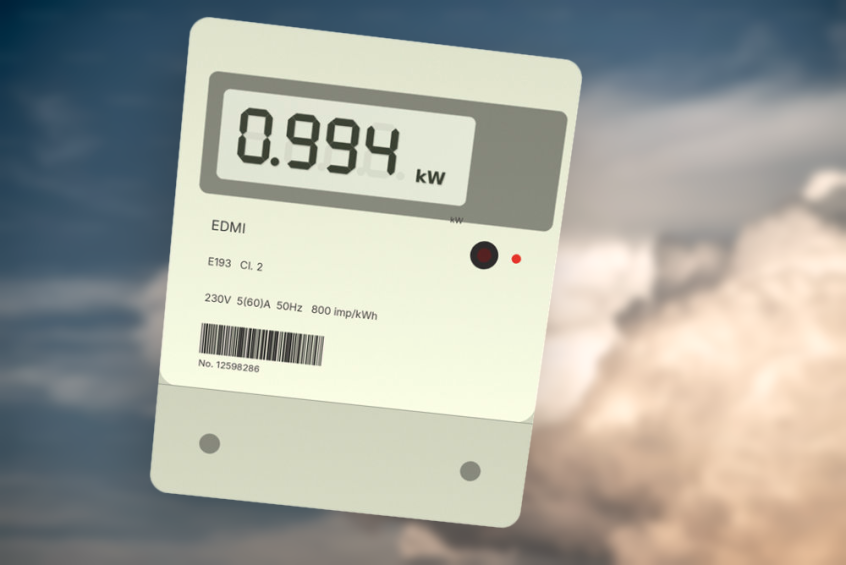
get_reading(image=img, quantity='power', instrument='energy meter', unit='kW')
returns 0.994 kW
